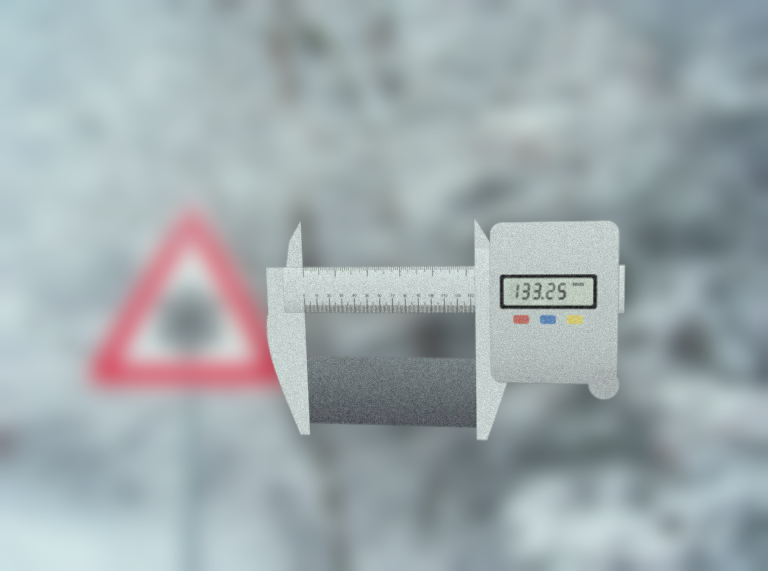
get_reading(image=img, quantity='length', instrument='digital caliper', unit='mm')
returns 133.25 mm
